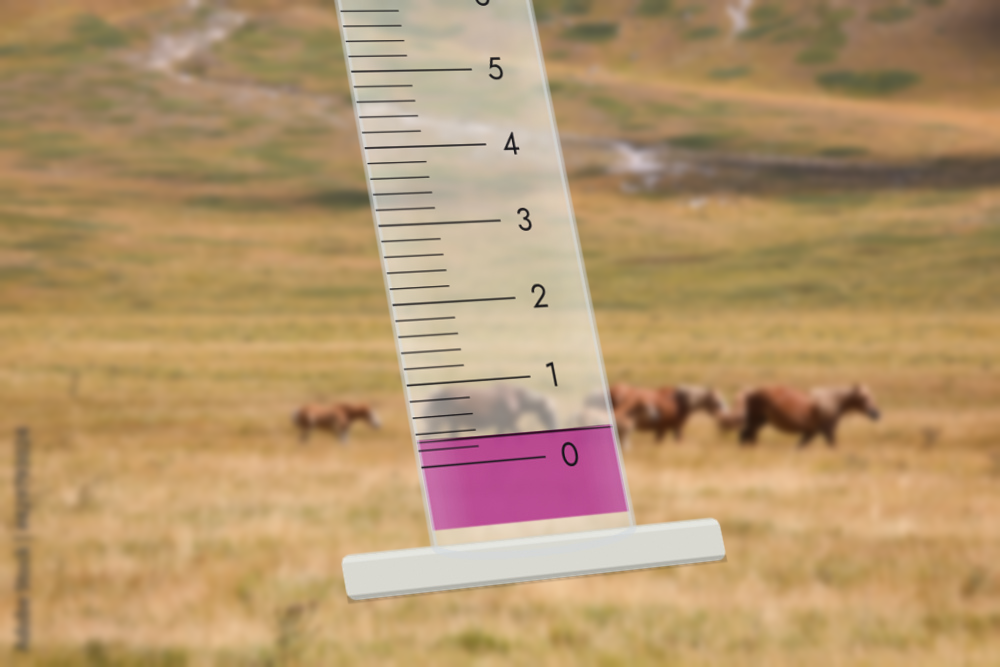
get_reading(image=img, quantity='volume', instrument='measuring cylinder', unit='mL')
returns 0.3 mL
